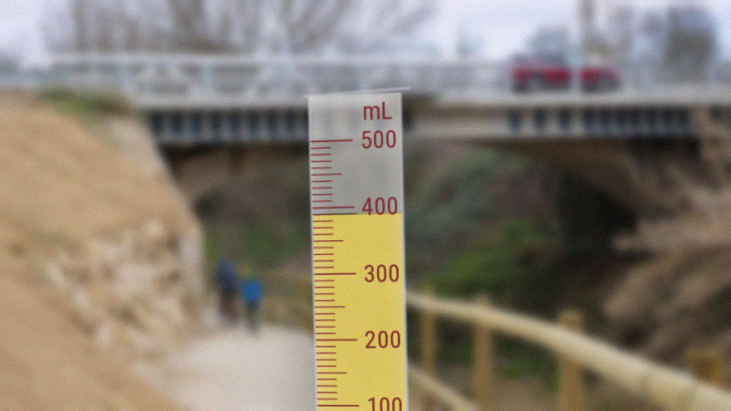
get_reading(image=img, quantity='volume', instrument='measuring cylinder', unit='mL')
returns 390 mL
